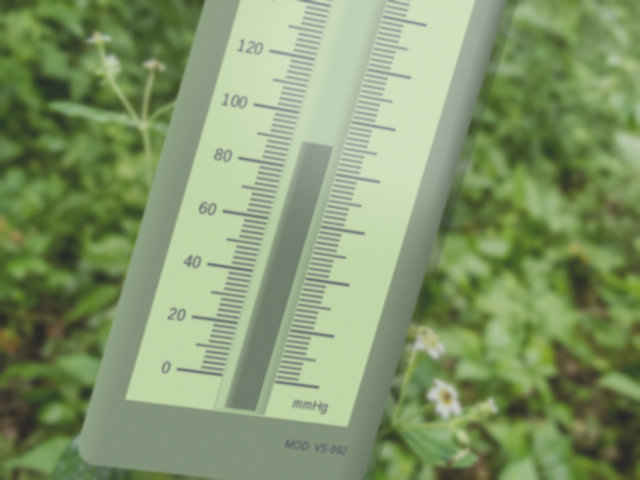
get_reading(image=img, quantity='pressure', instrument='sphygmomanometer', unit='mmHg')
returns 90 mmHg
